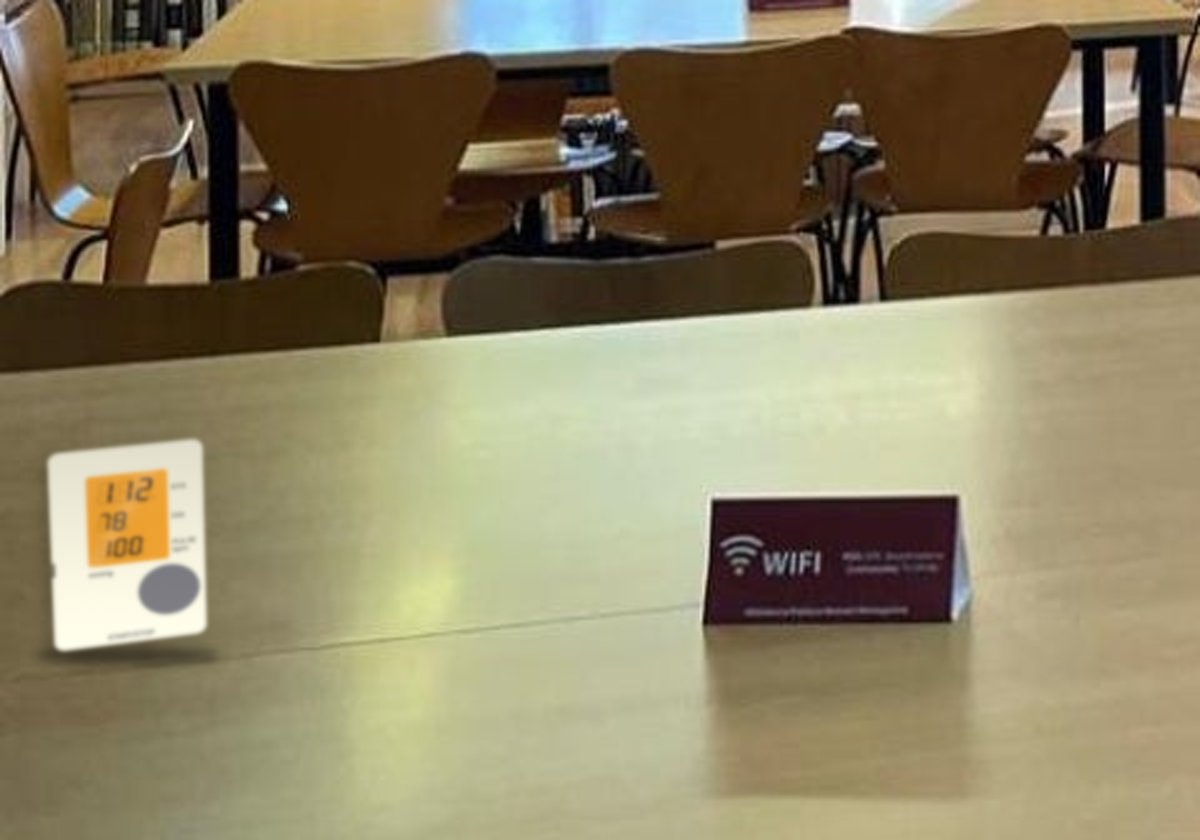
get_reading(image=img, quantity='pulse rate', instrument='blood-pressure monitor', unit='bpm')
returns 100 bpm
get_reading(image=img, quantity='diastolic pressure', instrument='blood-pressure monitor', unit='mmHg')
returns 78 mmHg
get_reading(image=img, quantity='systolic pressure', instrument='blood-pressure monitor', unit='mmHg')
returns 112 mmHg
